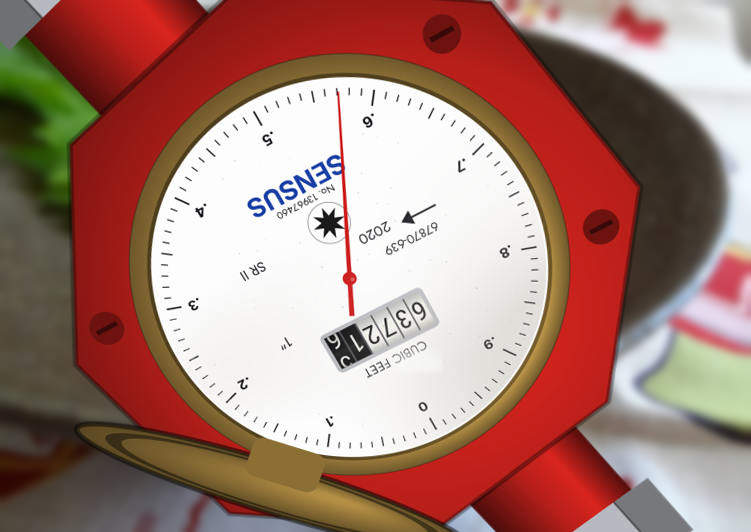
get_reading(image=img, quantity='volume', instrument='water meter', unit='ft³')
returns 637215.57 ft³
